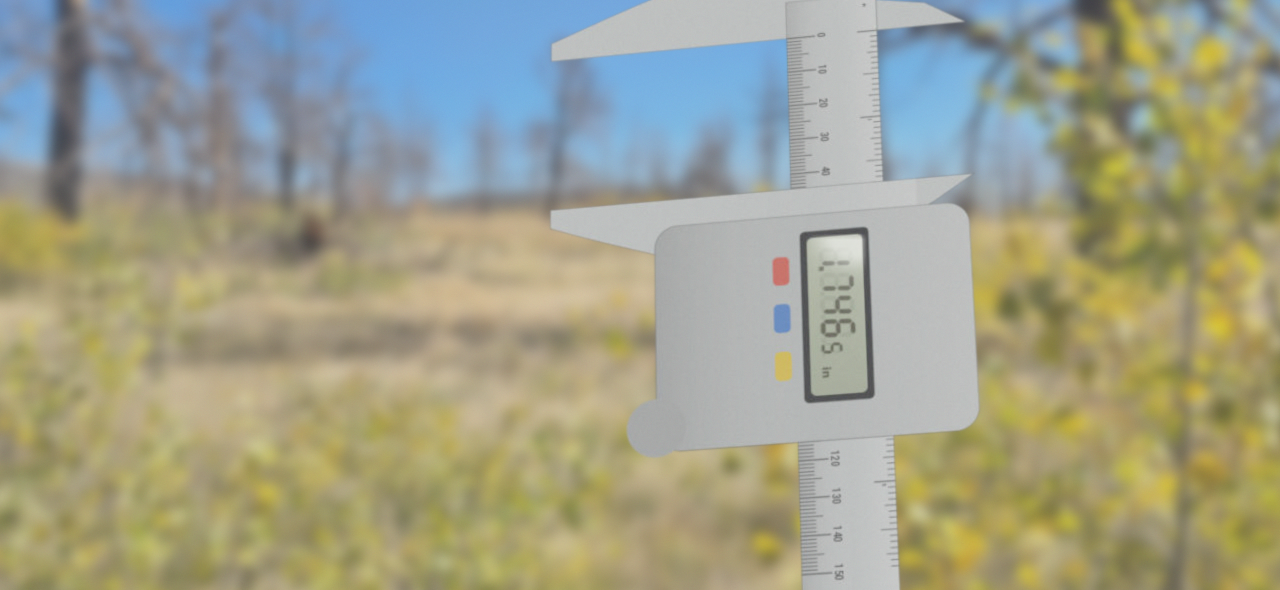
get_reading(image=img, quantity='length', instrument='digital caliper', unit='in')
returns 1.7465 in
